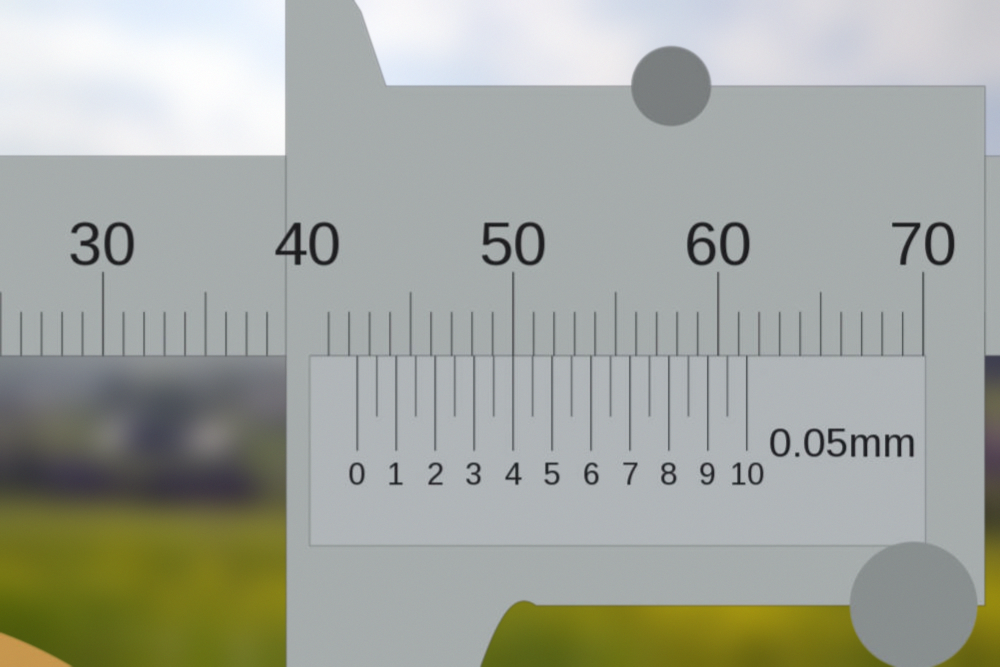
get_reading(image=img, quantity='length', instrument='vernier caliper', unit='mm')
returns 42.4 mm
